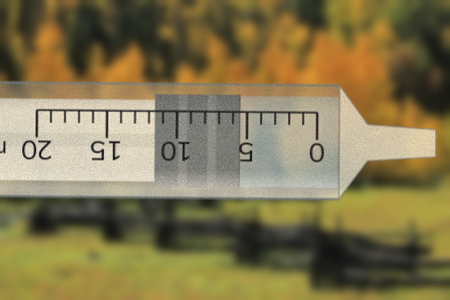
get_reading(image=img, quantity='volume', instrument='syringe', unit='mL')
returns 5.5 mL
